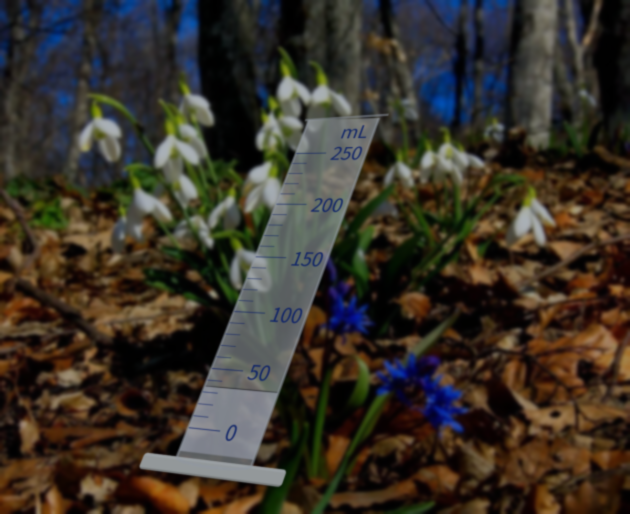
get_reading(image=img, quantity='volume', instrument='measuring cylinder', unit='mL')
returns 35 mL
